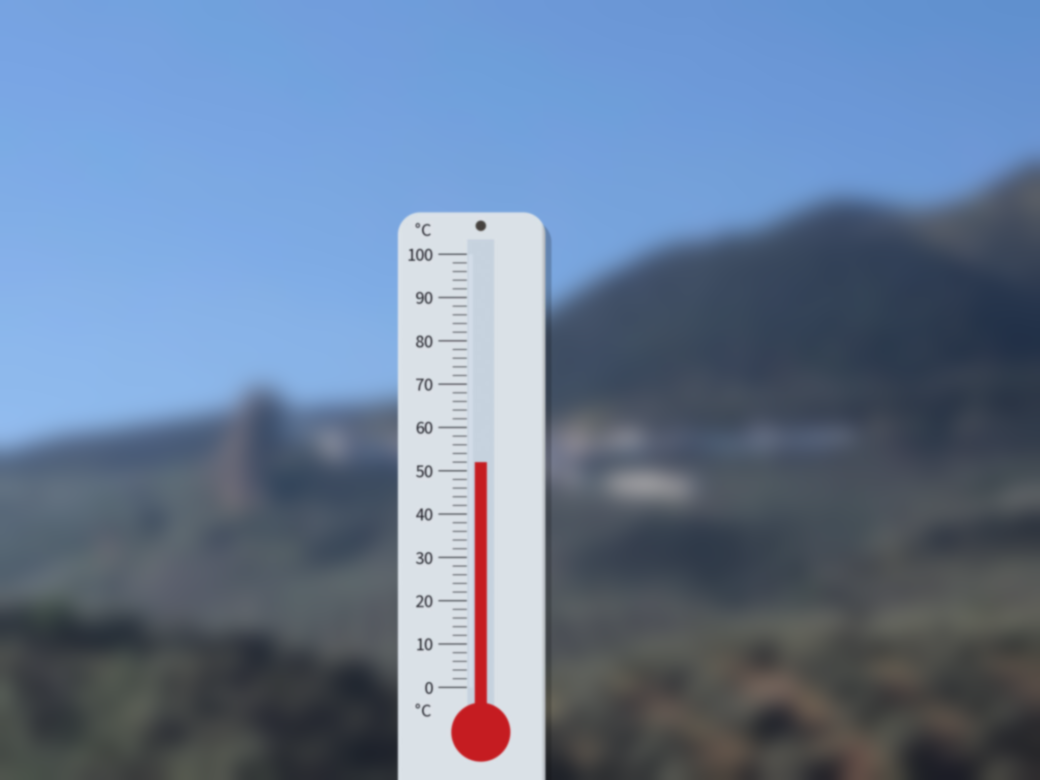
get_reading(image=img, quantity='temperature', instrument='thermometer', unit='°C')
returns 52 °C
